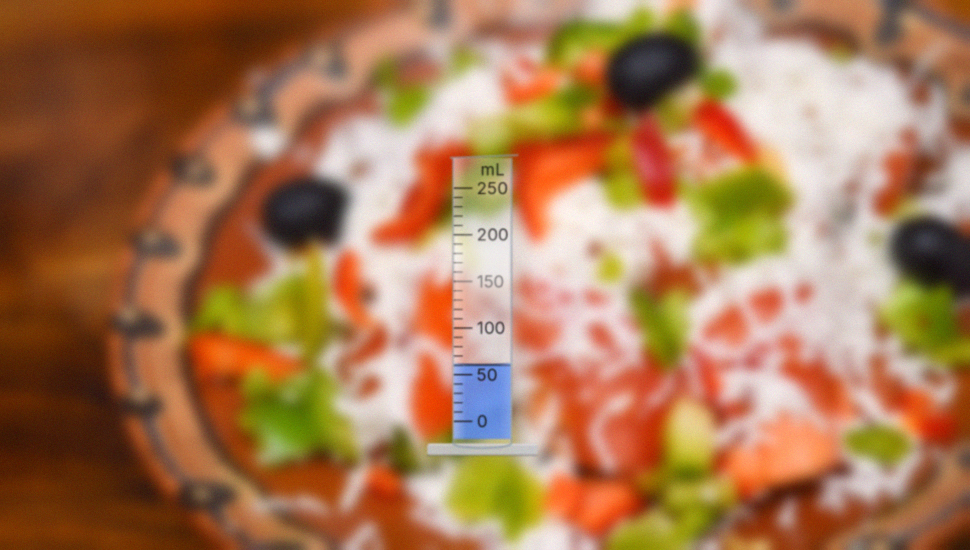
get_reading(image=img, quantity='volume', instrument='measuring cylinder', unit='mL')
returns 60 mL
